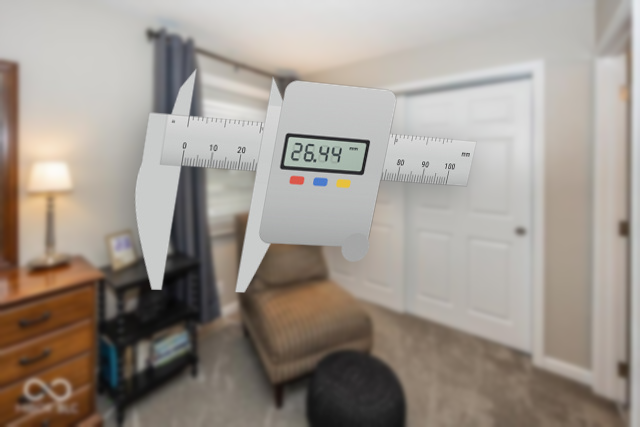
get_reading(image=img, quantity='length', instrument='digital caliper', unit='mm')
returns 26.44 mm
